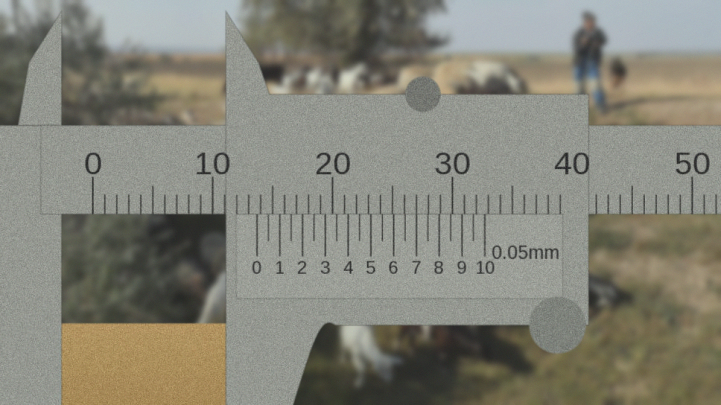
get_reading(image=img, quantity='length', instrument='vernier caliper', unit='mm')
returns 13.7 mm
